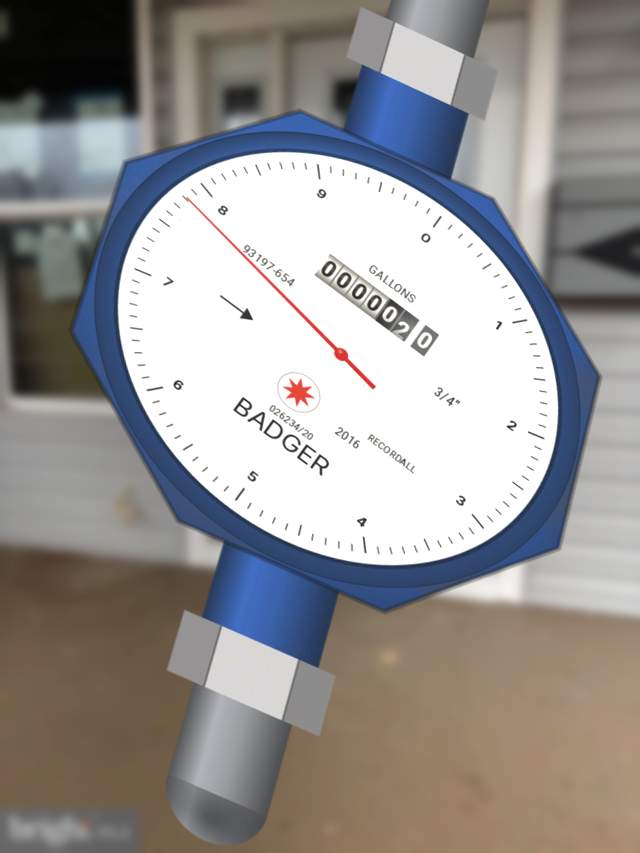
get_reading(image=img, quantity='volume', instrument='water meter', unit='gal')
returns 17.8 gal
